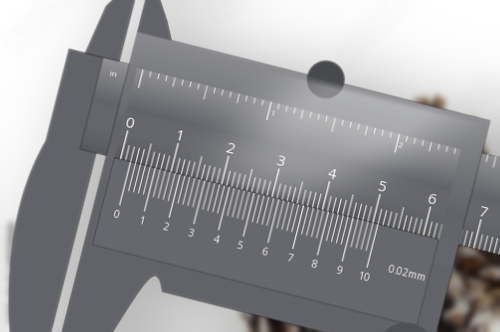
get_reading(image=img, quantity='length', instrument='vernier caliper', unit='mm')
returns 2.0 mm
